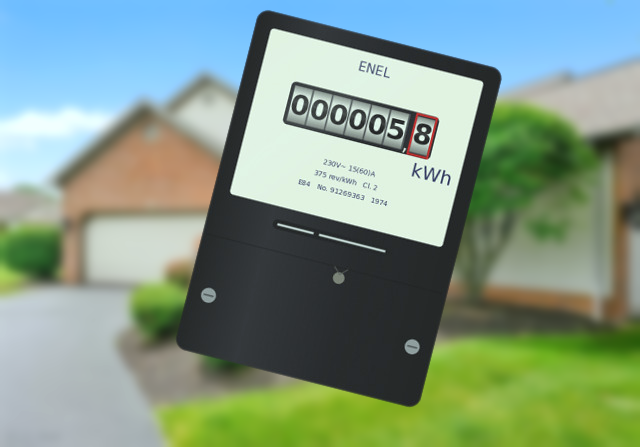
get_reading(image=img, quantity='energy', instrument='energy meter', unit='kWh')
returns 5.8 kWh
